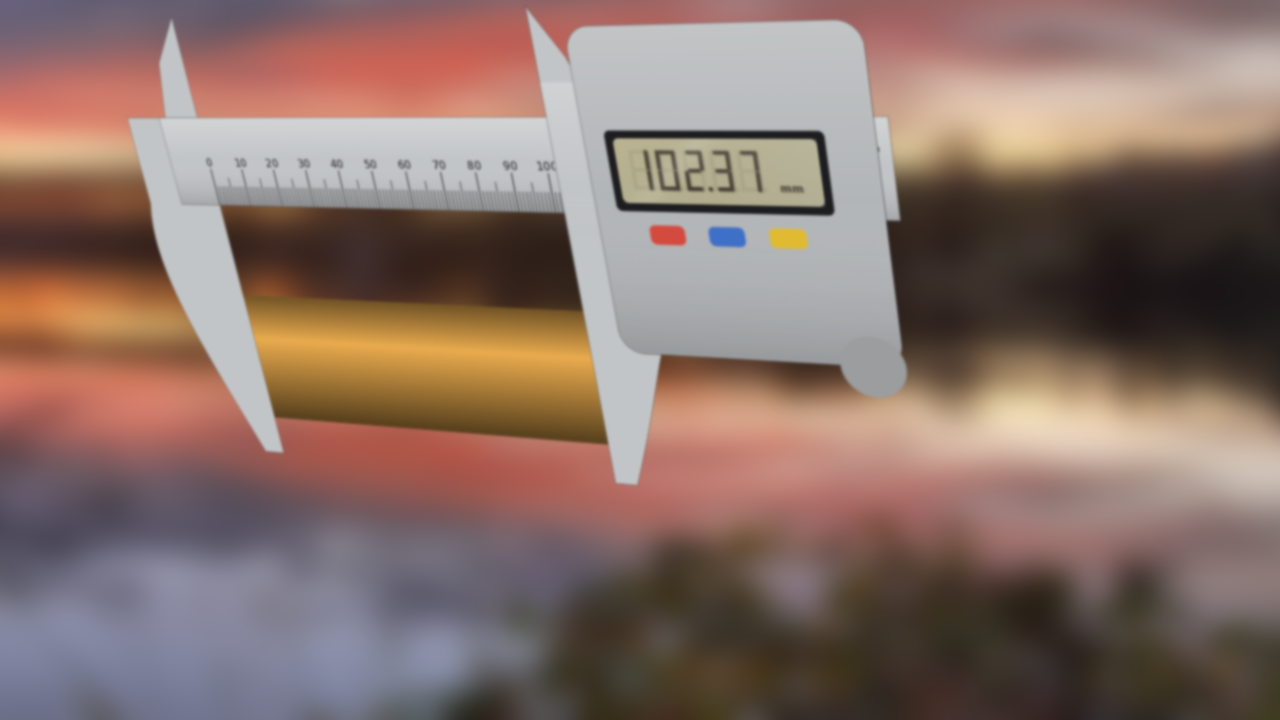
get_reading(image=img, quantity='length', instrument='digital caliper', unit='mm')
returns 102.37 mm
